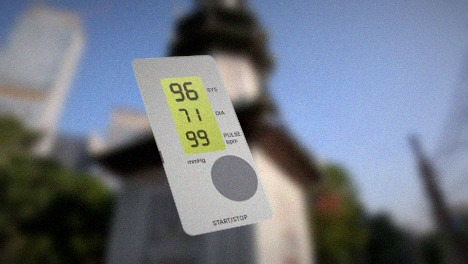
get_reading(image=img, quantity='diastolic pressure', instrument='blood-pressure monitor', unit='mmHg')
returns 71 mmHg
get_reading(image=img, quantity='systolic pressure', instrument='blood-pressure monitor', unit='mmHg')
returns 96 mmHg
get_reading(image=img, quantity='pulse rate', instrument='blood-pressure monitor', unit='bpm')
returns 99 bpm
